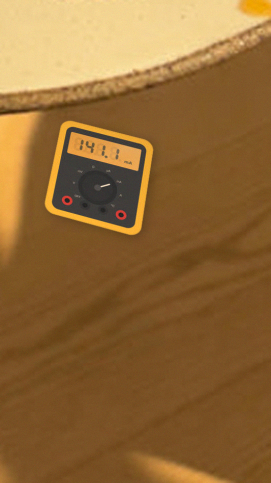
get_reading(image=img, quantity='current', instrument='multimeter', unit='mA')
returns 141.1 mA
